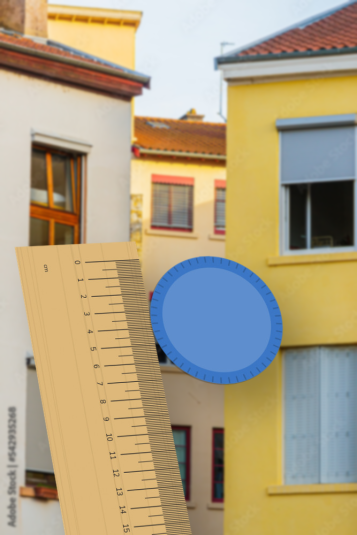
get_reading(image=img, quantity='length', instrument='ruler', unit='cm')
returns 7.5 cm
